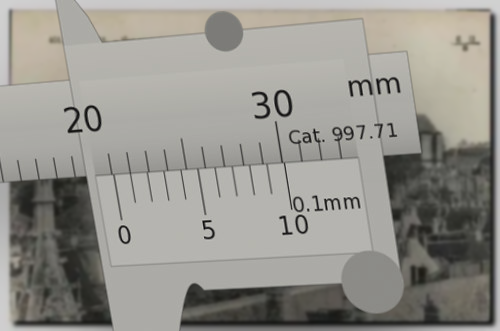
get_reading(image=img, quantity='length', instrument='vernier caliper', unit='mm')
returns 21.1 mm
